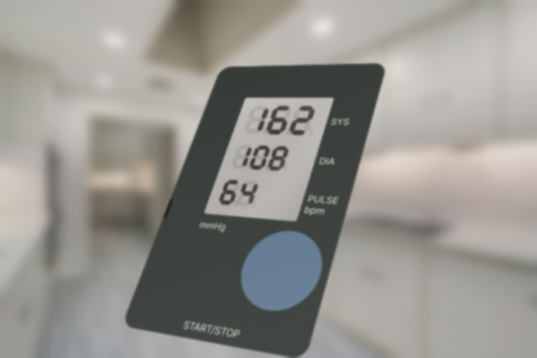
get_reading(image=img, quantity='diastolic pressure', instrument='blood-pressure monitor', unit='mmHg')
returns 108 mmHg
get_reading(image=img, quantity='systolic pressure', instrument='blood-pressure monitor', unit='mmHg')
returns 162 mmHg
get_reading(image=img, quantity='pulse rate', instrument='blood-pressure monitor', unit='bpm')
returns 64 bpm
